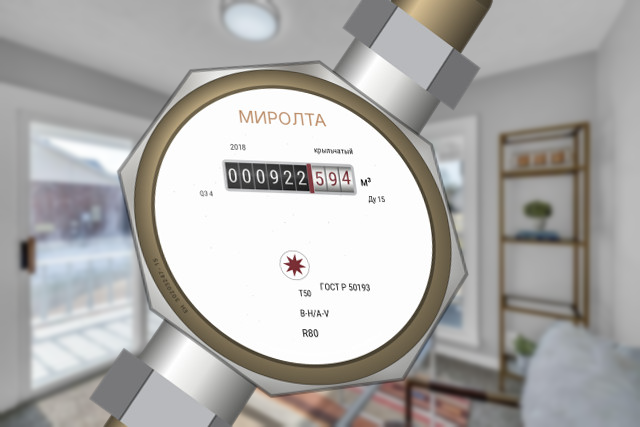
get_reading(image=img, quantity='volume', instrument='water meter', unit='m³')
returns 922.594 m³
